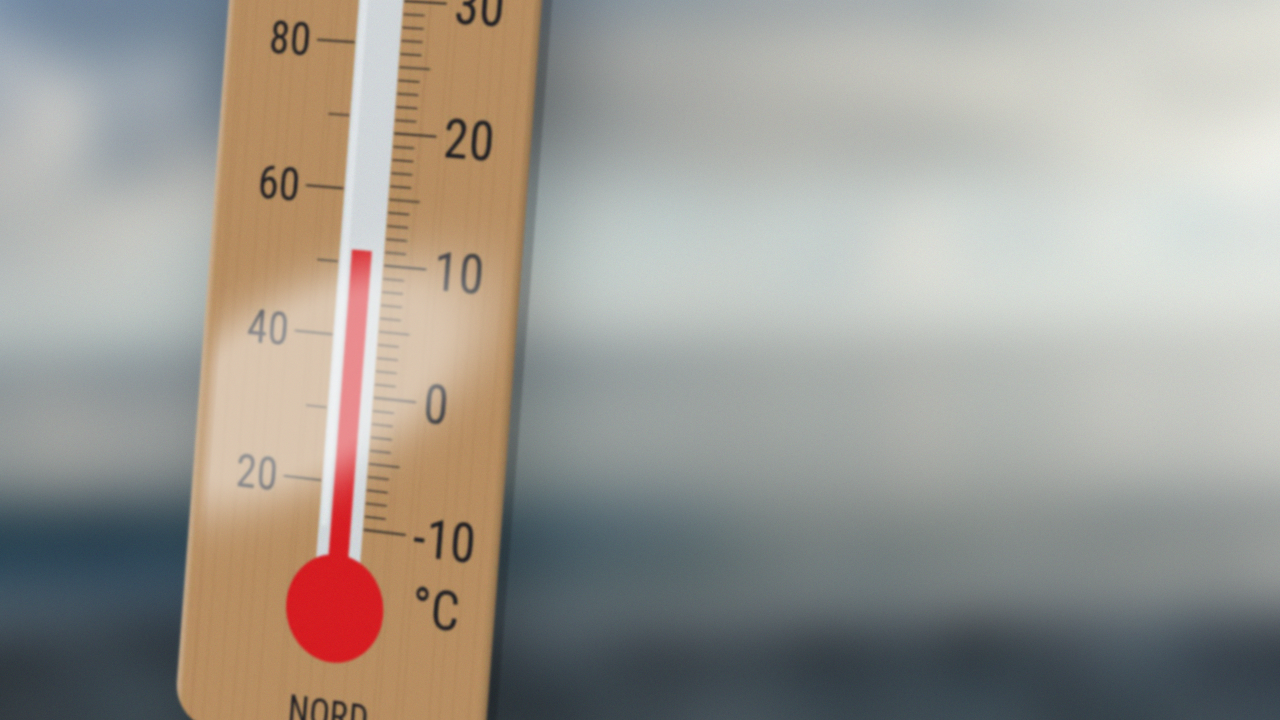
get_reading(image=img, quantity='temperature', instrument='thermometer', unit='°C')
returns 11 °C
